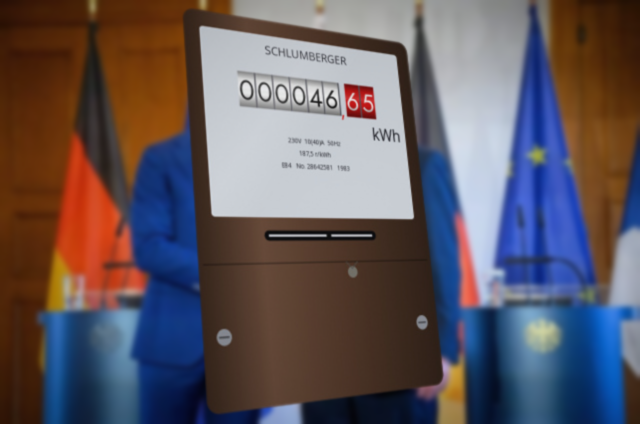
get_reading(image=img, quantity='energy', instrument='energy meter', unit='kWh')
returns 46.65 kWh
